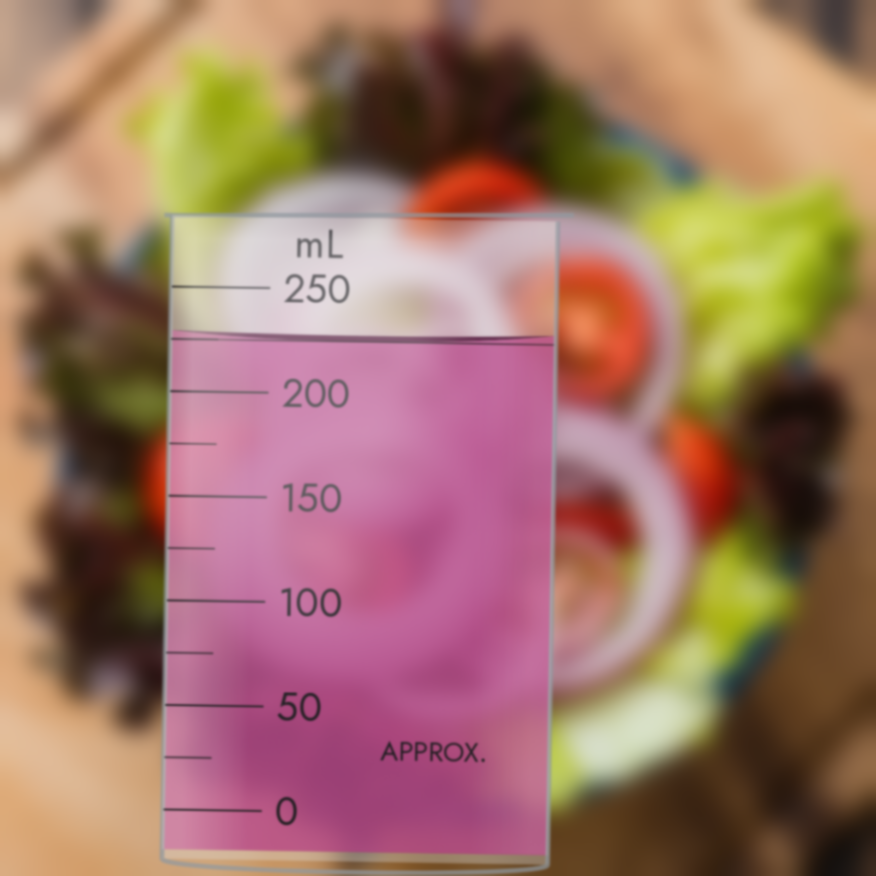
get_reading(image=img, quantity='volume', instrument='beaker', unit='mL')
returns 225 mL
